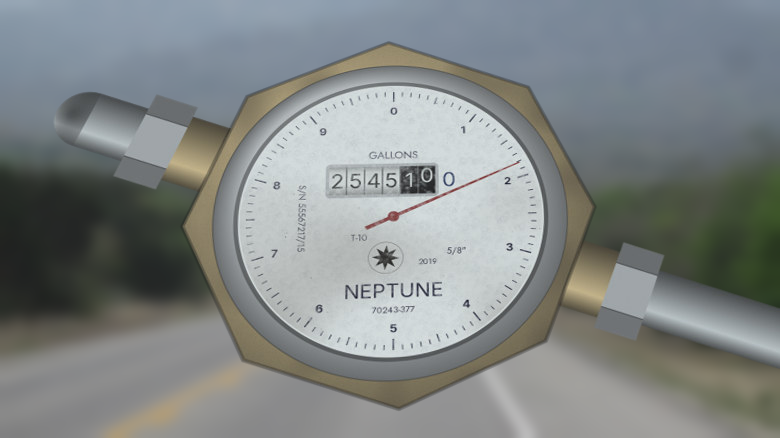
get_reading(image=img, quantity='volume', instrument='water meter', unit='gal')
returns 2545101.8 gal
